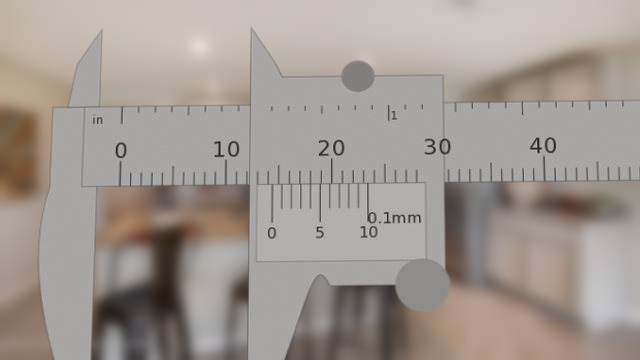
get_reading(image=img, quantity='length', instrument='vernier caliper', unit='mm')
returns 14.4 mm
